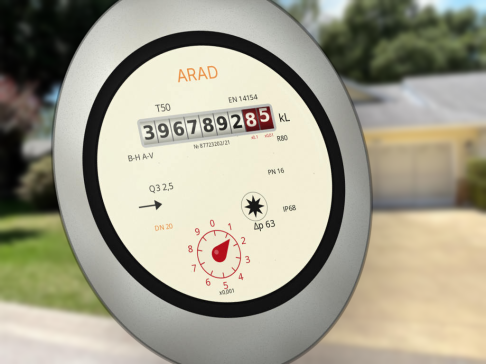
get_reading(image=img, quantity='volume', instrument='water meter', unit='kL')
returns 3967892.851 kL
